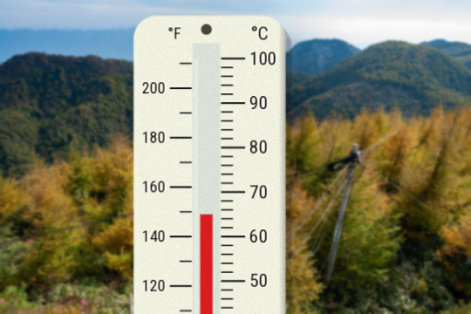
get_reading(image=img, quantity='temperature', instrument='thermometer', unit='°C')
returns 65 °C
